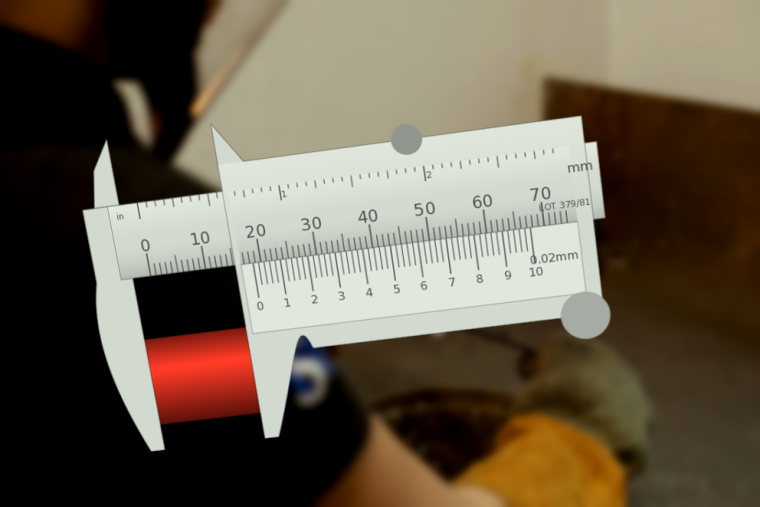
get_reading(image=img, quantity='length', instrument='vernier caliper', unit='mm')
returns 18.6 mm
